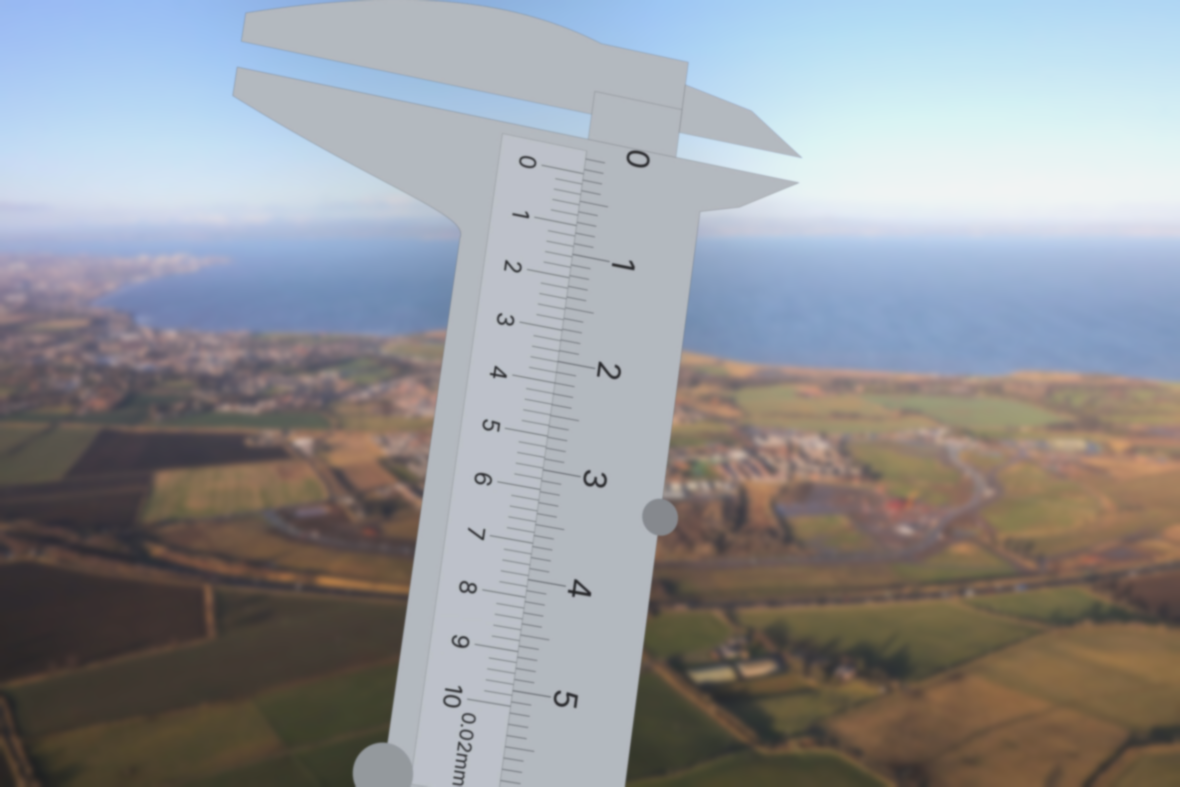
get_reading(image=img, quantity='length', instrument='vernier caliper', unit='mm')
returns 2.4 mm
